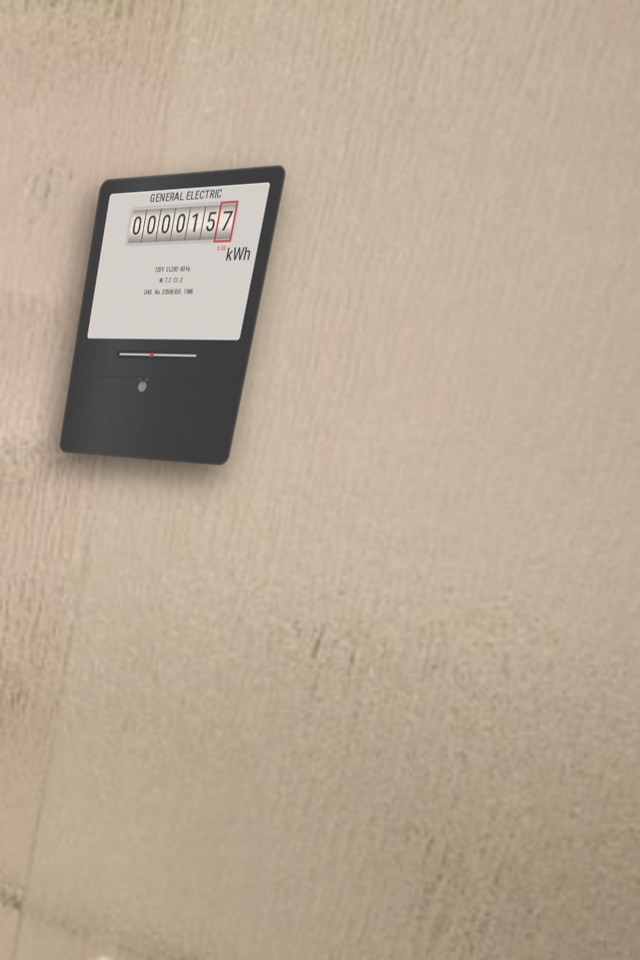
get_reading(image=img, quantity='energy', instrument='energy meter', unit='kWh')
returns 15.7 kWh
